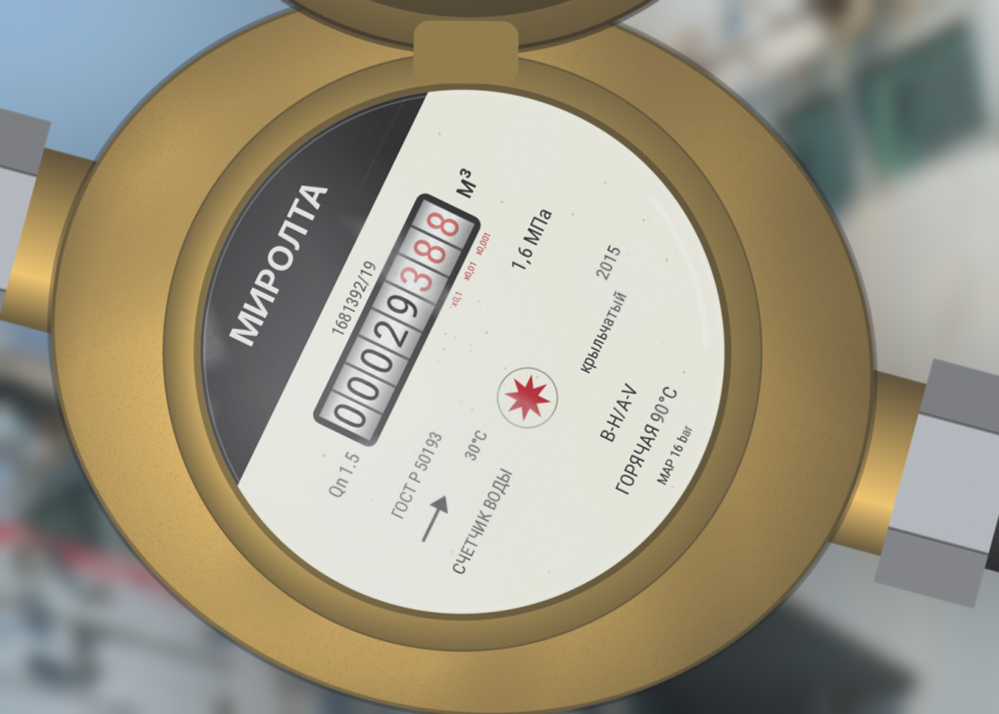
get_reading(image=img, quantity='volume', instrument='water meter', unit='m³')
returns 29.388 m³
